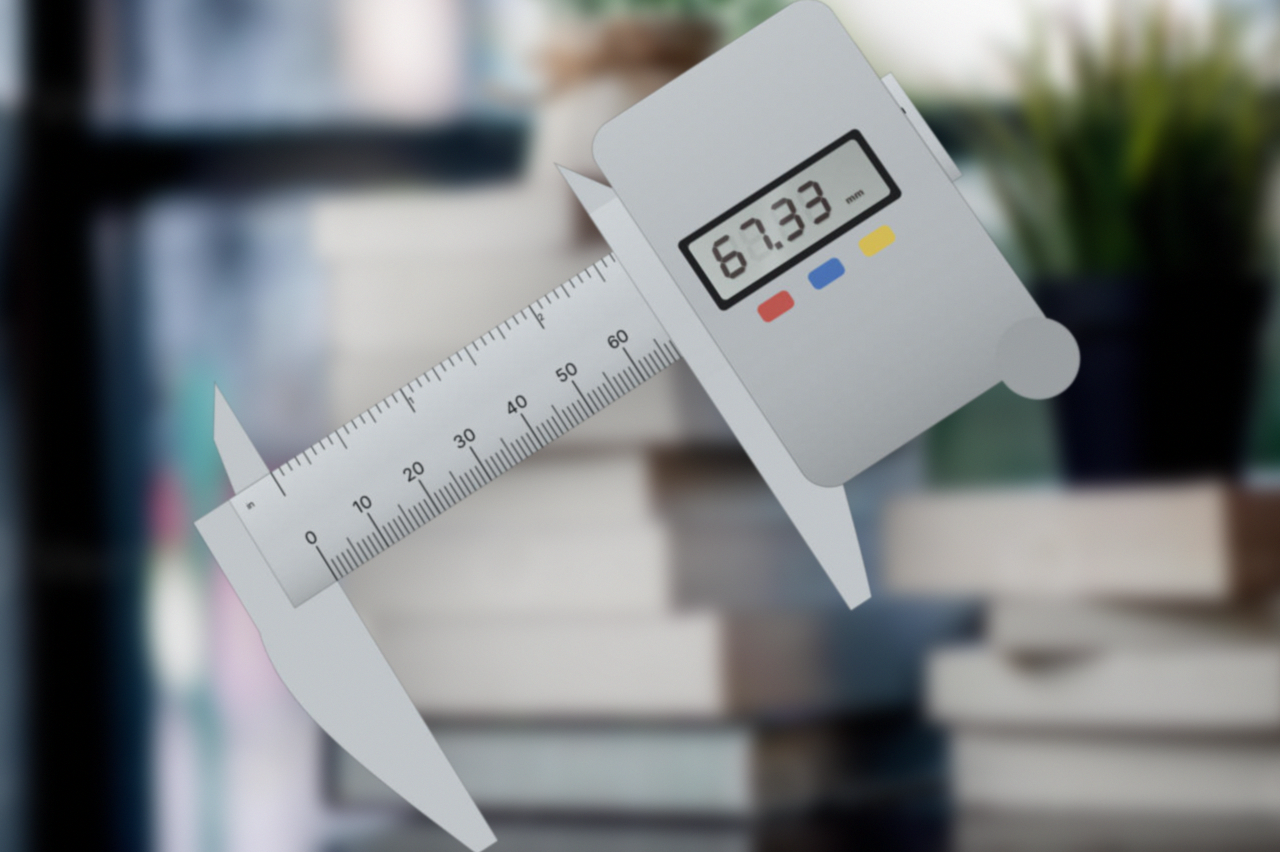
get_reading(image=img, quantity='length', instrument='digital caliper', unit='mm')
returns 67.33 mm
